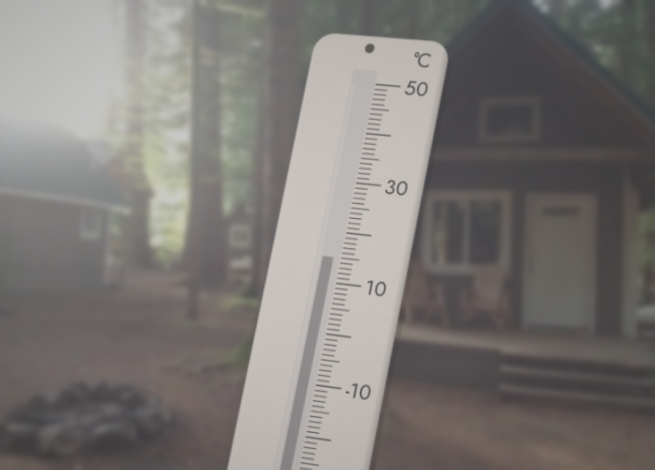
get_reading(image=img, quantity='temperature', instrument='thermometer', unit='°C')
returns 15 °C
